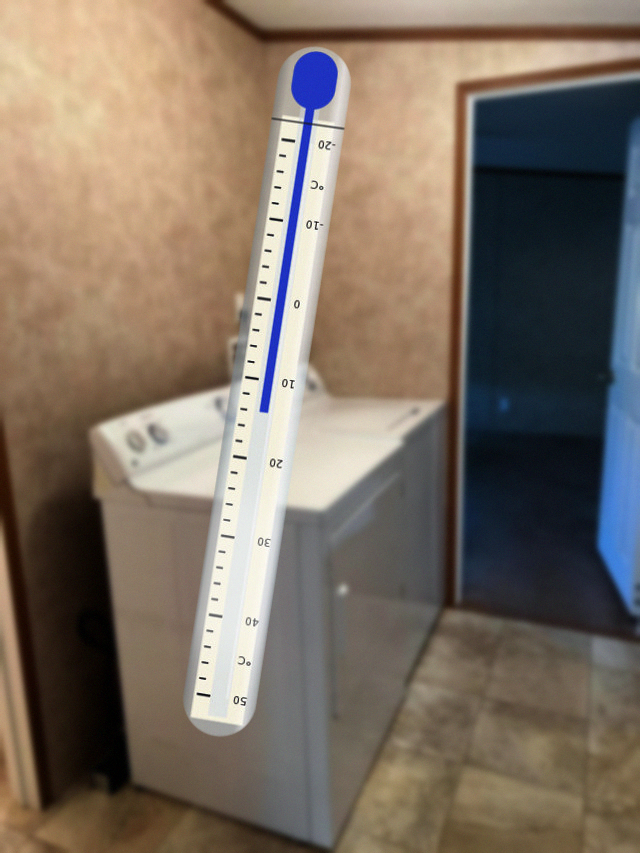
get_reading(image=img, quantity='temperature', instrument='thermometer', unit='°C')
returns 14 °C
